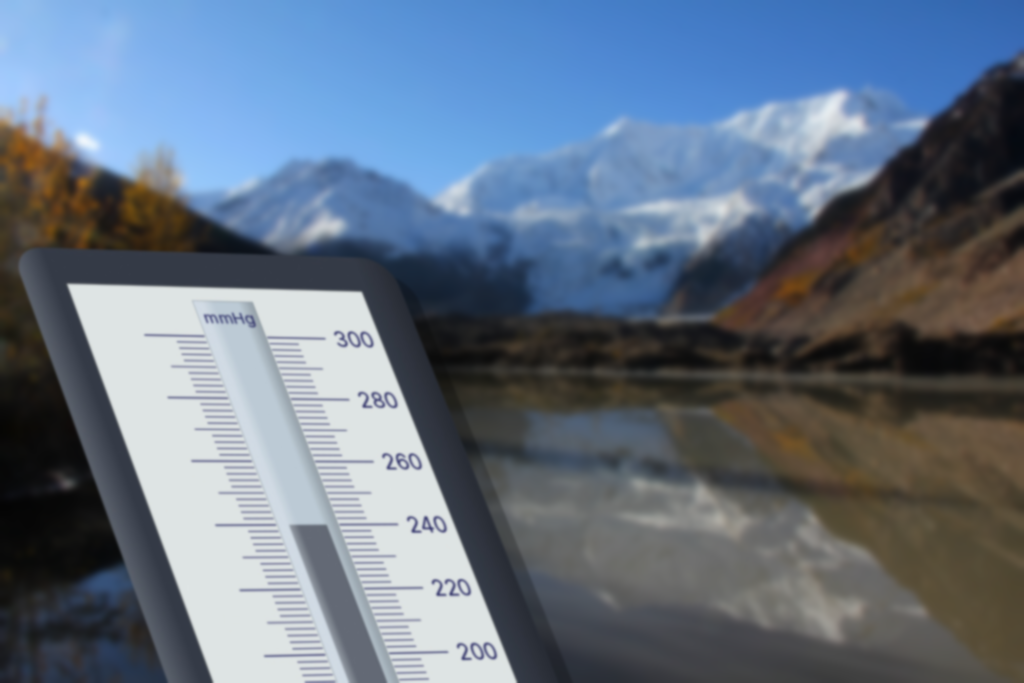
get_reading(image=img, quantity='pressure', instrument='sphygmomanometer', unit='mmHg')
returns 240 mmHg
